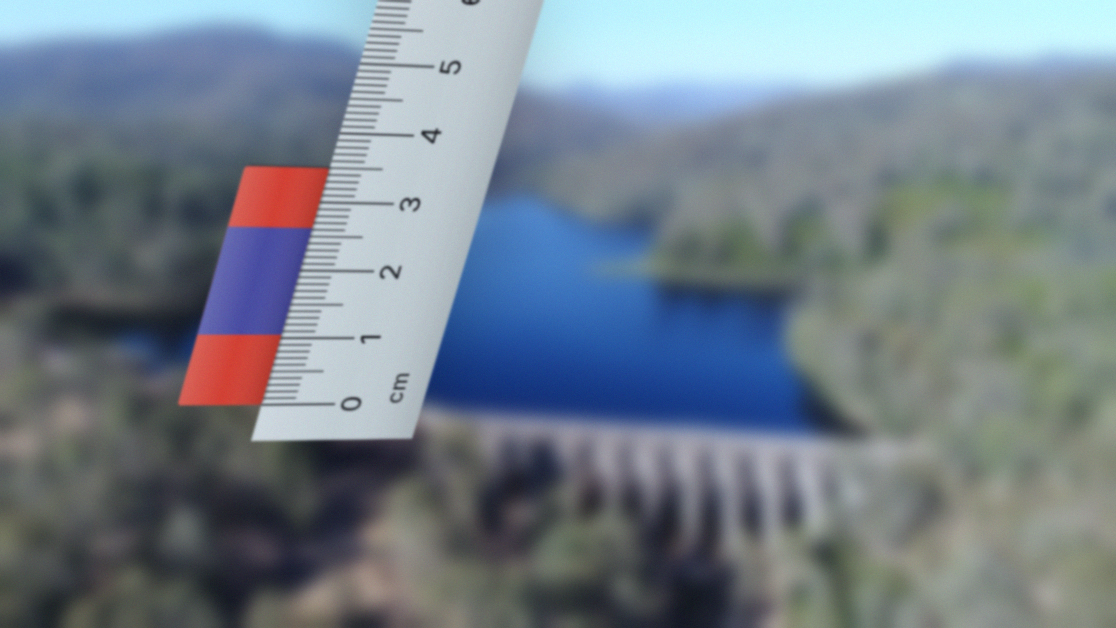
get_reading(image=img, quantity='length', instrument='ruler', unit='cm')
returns 3.5 cm
